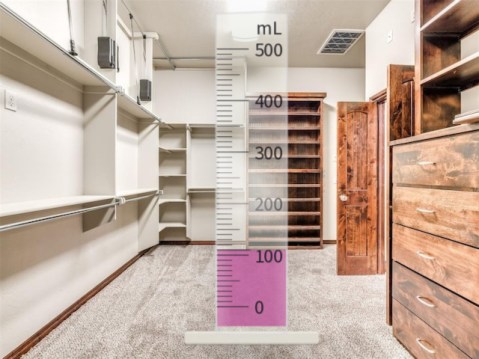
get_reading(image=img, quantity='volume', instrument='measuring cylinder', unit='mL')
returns 110 mL
